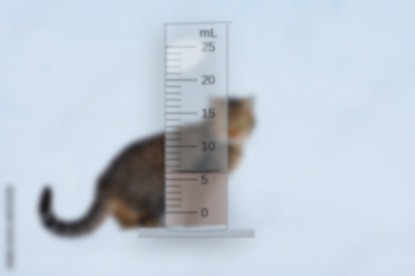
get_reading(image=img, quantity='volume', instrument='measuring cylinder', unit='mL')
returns 6 mL
